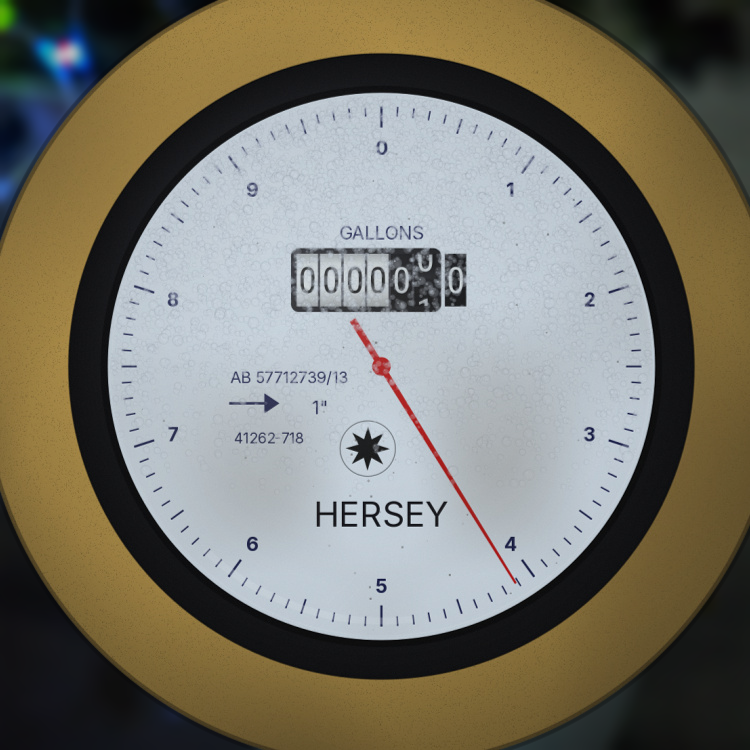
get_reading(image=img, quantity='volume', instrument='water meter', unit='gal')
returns 4.1 gal
